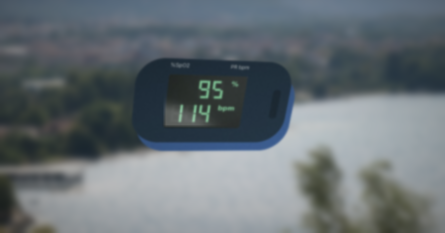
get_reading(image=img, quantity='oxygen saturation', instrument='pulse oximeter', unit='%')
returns 95 %
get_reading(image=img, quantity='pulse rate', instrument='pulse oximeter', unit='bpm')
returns 114 bpm
